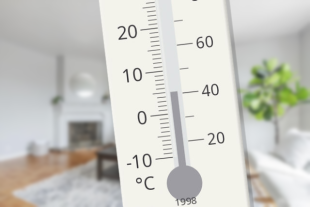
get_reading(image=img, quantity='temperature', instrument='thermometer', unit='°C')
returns 5 °C
